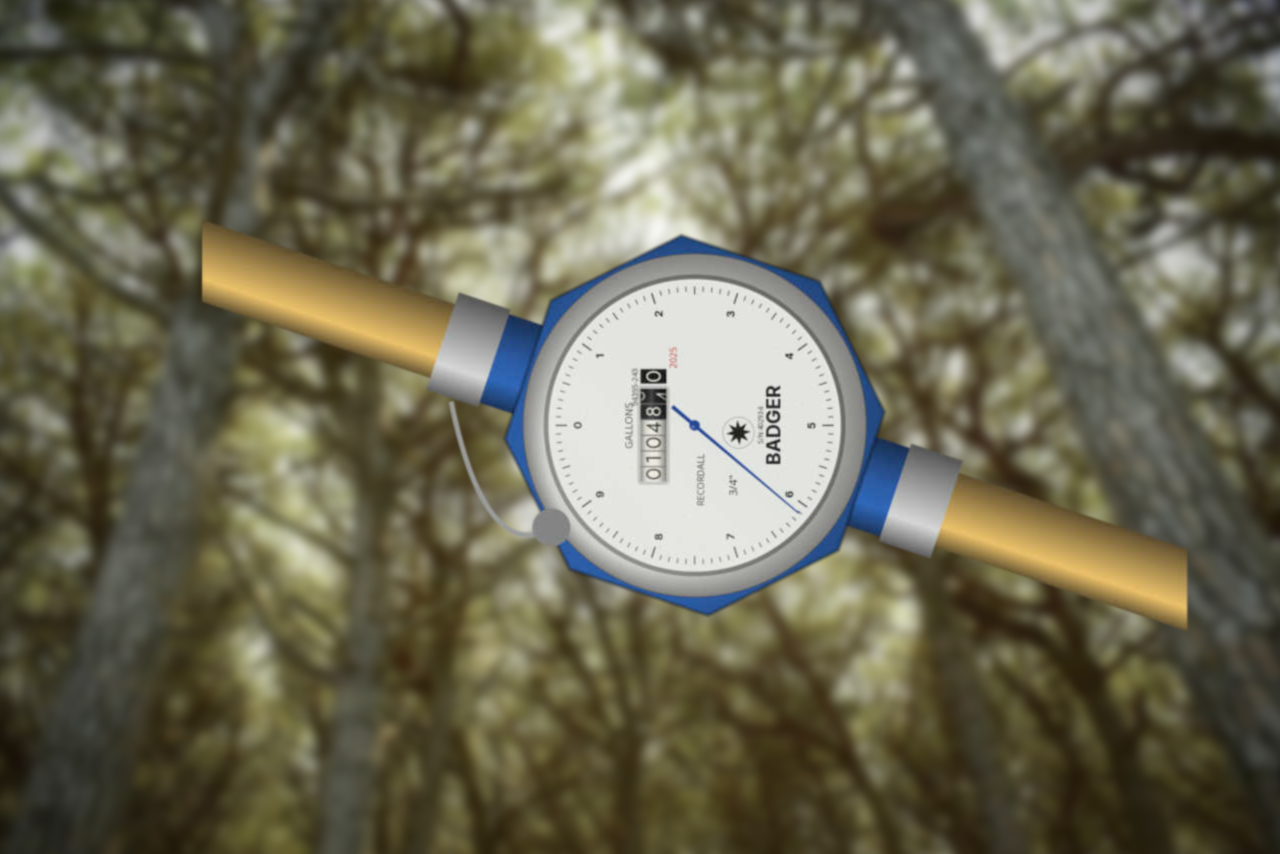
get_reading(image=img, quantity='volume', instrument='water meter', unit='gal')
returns 104836.1 gal
